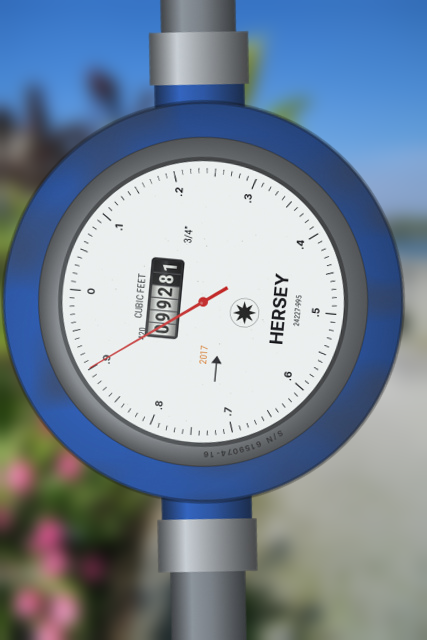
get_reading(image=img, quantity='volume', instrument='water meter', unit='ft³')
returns 99280.90 ft³
